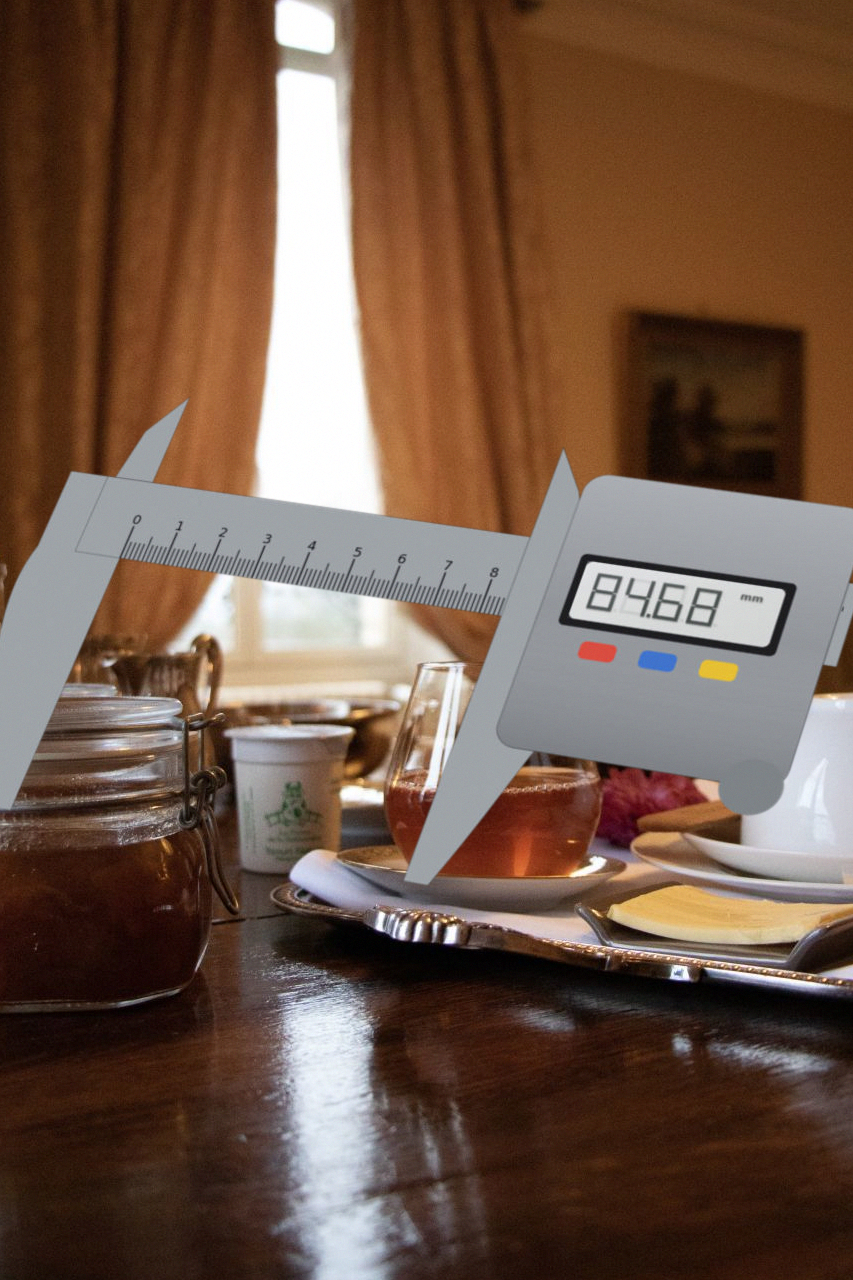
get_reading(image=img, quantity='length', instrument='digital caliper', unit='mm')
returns 84.68 mm
